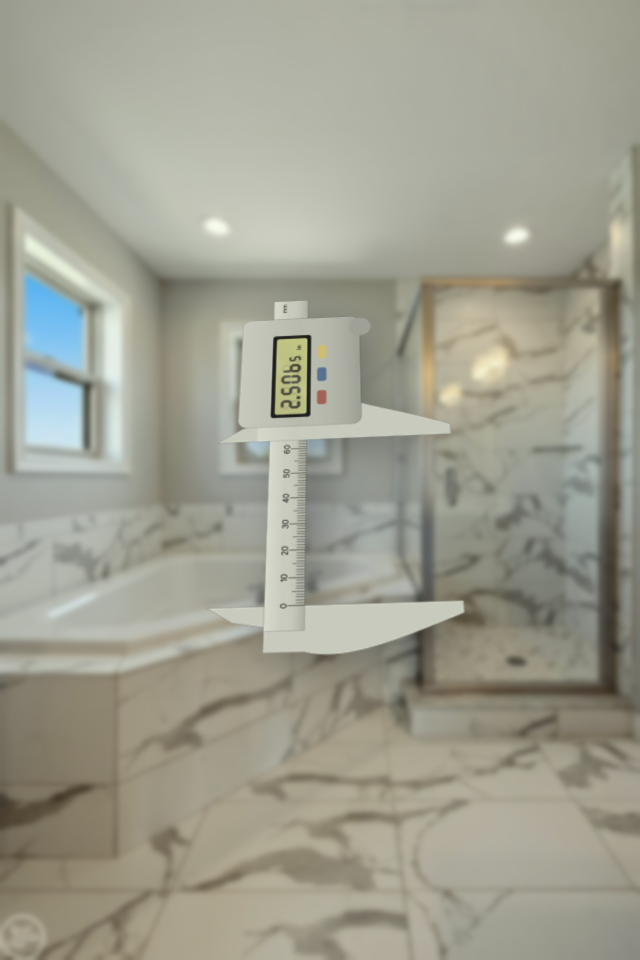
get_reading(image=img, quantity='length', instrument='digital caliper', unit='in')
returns 2.5065 in
